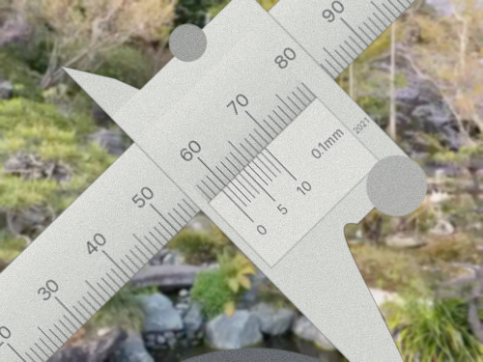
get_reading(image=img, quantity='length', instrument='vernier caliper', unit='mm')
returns 59.2 mm
